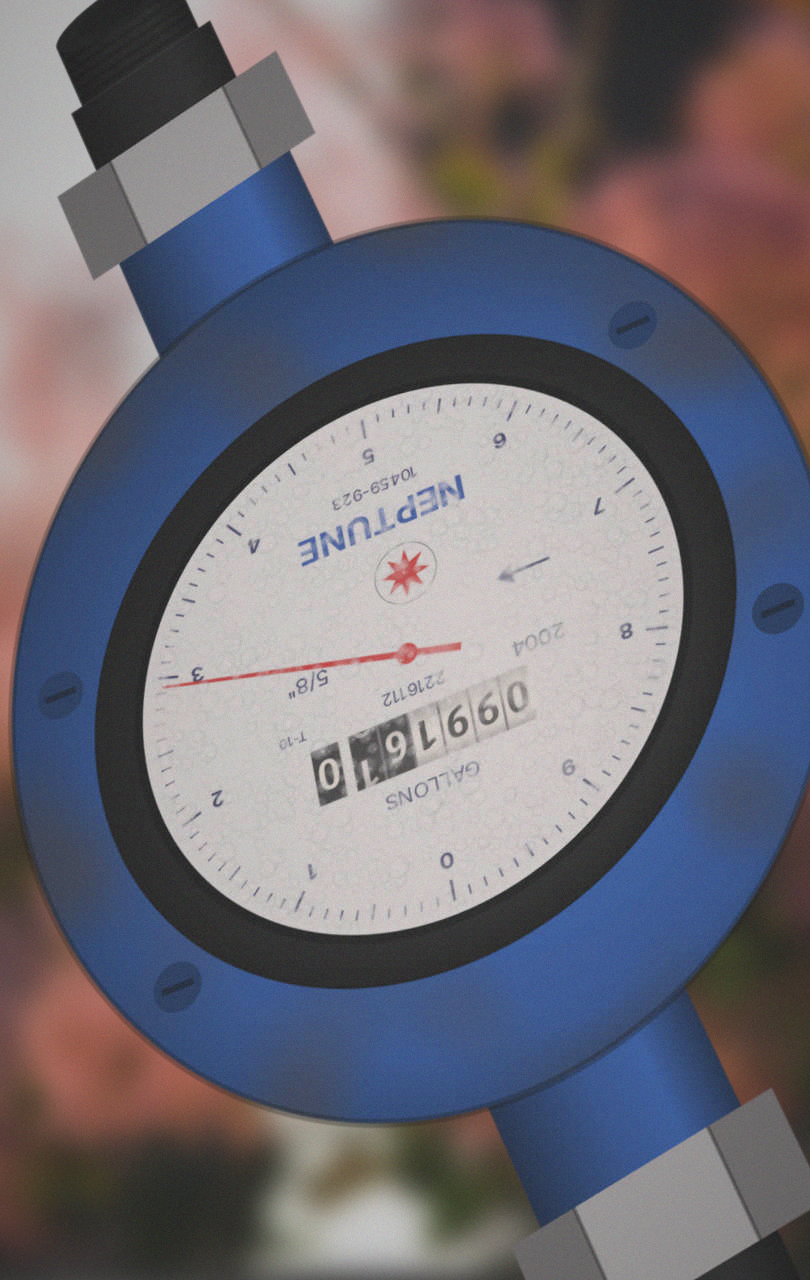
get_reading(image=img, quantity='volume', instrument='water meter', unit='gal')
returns 991612.9 gal
